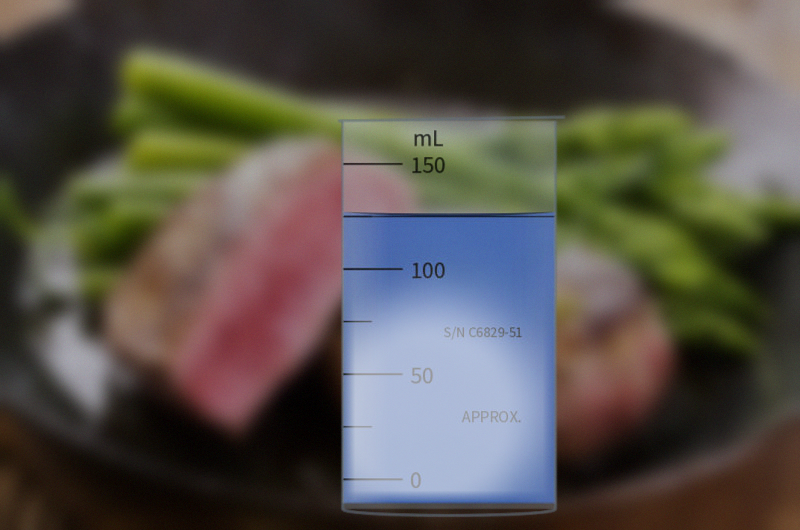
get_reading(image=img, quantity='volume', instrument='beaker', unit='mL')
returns 125 mL
